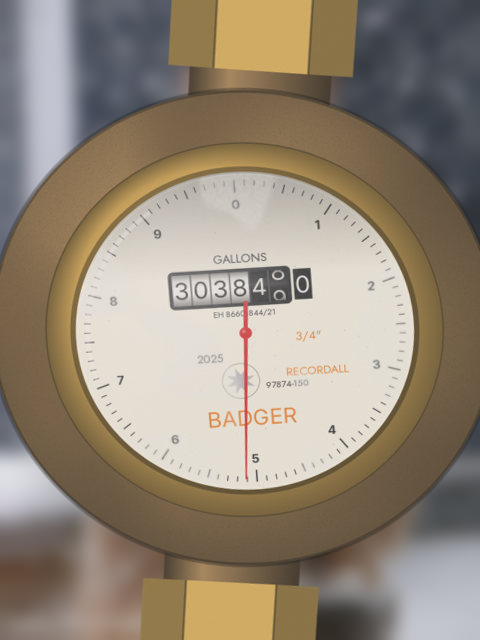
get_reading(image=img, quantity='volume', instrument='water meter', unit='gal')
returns 3038485.1 gal
